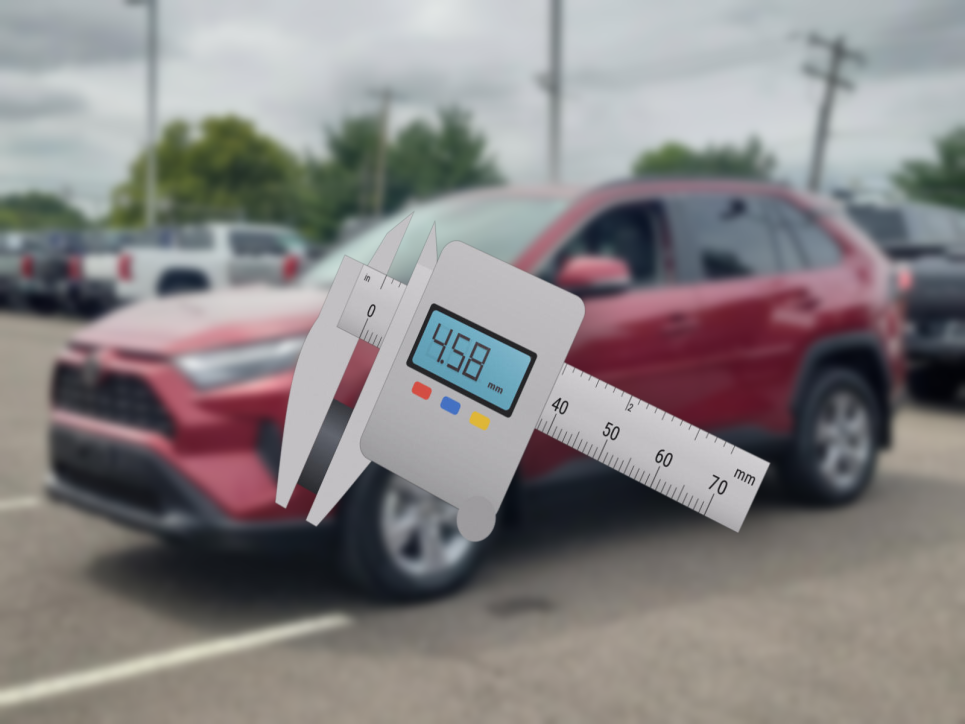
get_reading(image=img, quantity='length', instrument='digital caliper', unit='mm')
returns 4.58 mm
